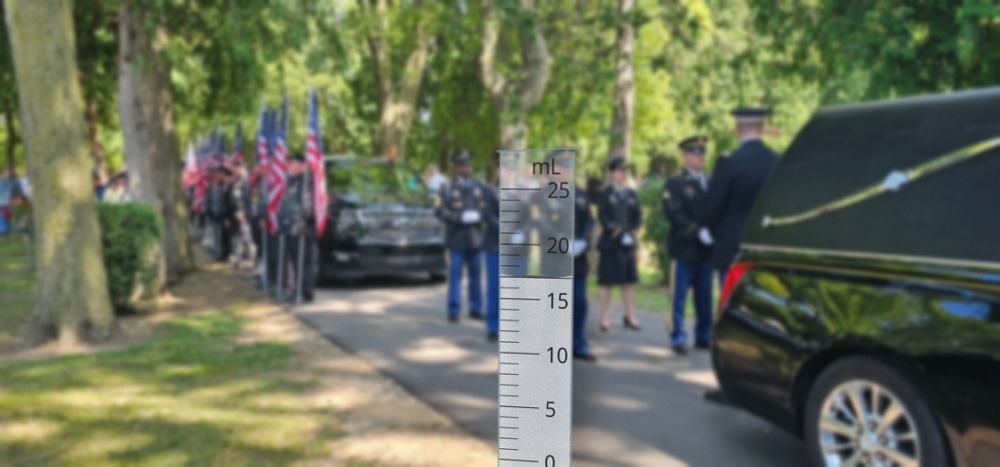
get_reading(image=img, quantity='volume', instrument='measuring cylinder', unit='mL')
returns 17 mL
